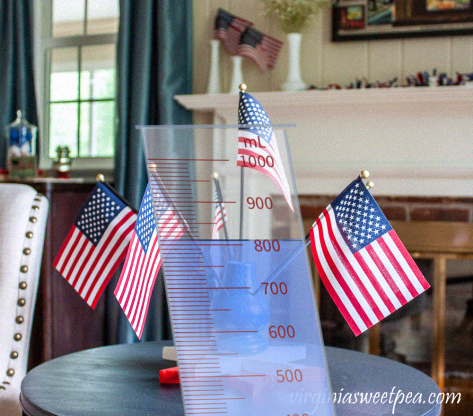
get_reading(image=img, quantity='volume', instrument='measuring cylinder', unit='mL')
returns 810 mL
